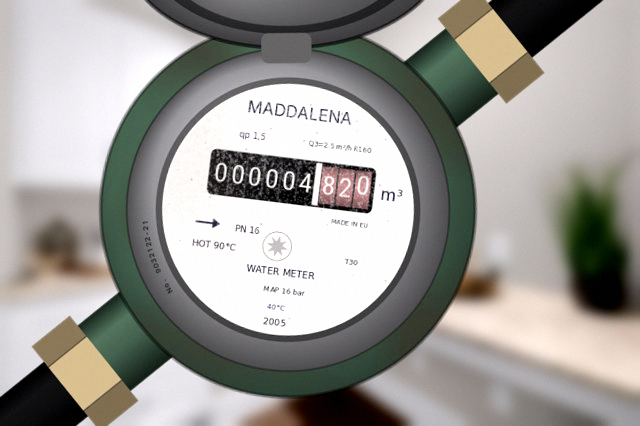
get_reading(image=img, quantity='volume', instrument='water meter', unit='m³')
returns 4.820 m³
